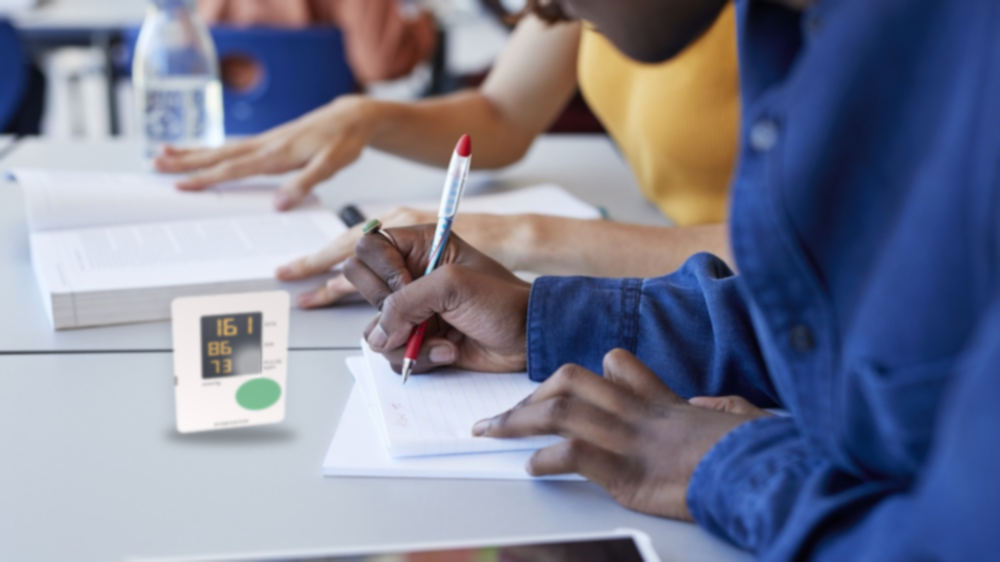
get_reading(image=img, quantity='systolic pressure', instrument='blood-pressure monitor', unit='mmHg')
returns 161 mmHg
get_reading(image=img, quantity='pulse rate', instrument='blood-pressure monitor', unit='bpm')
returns 73 bpm
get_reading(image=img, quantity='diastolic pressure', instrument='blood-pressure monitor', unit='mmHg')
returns 86 mmHg
